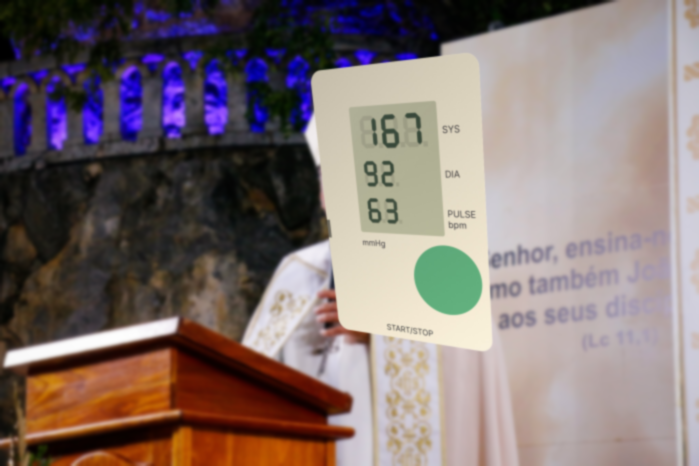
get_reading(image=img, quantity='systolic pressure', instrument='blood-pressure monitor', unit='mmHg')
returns 167 mmHg
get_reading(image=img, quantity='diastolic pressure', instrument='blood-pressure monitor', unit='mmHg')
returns 92 mmHg
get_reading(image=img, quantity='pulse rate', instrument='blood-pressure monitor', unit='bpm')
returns 63 bpm
